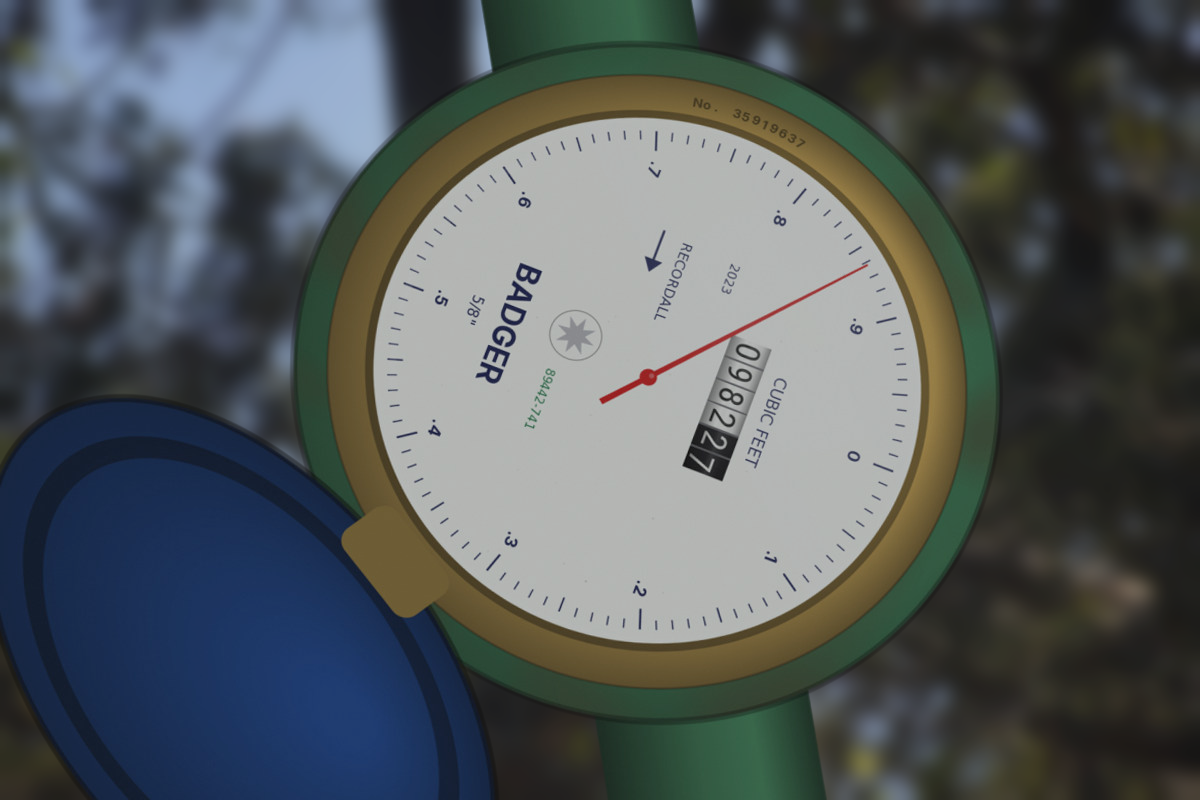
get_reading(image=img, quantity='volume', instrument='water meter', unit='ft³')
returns 98226.86 ft³
